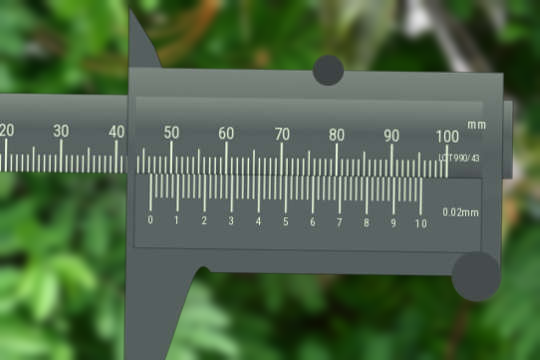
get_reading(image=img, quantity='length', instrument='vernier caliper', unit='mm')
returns 46.4 mm
